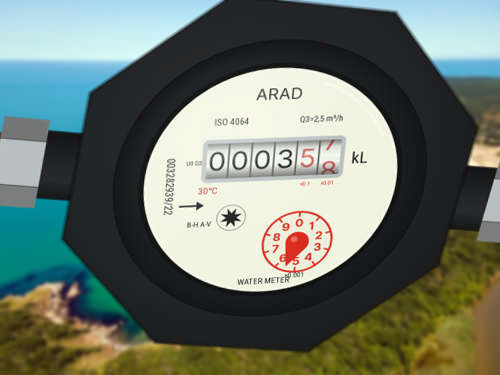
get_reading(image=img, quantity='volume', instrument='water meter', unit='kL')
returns 3.575 kL
